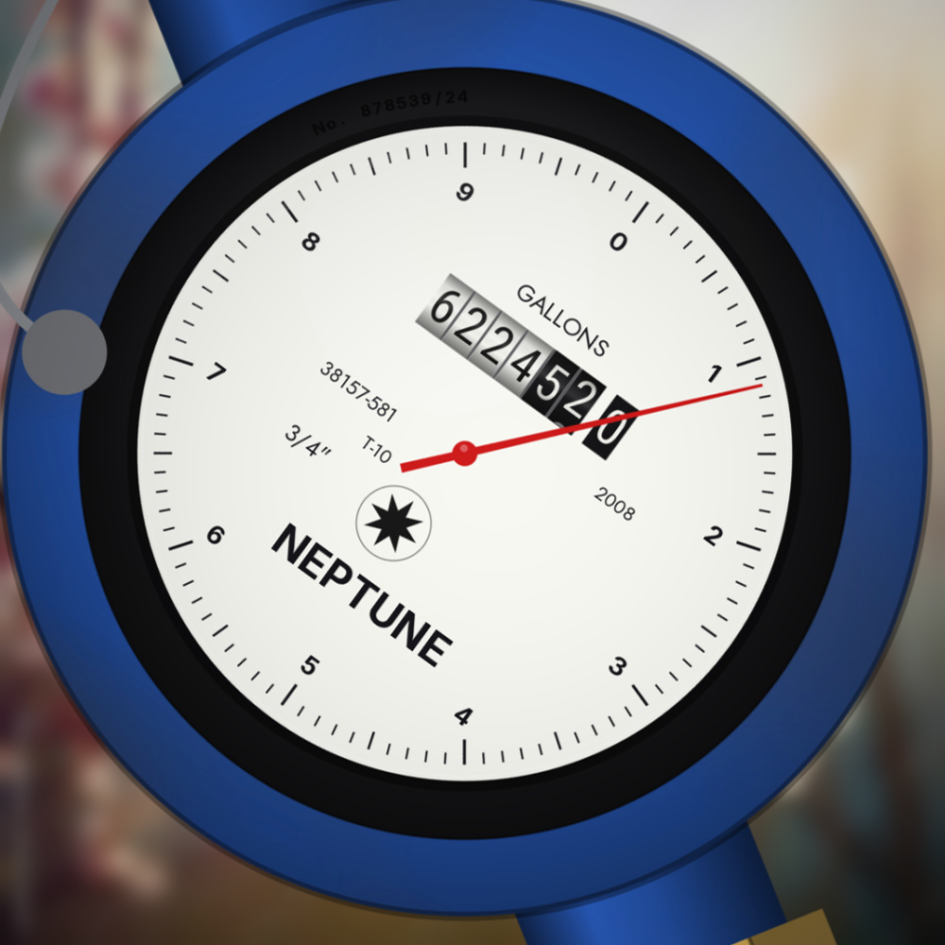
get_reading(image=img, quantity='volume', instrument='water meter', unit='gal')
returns 6224521.1 gal
